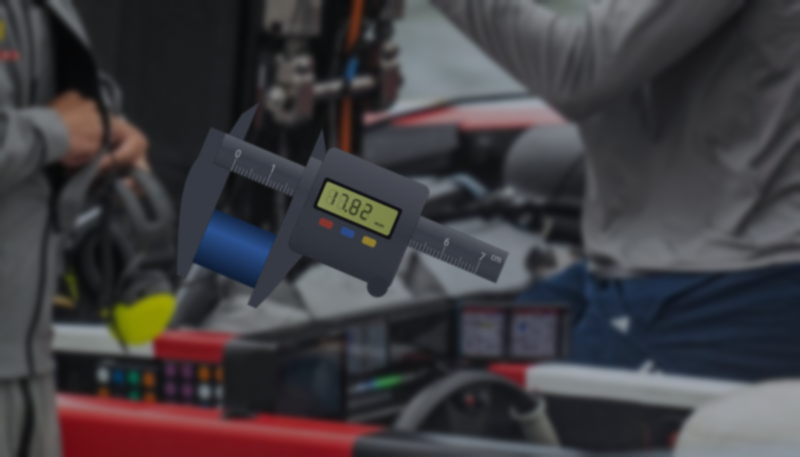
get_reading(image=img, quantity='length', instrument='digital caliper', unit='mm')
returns 17.82 mm
